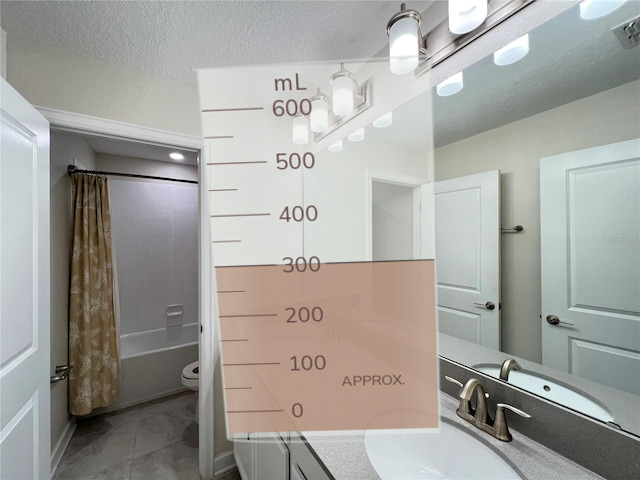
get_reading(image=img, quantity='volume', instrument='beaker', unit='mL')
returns 300 mL
